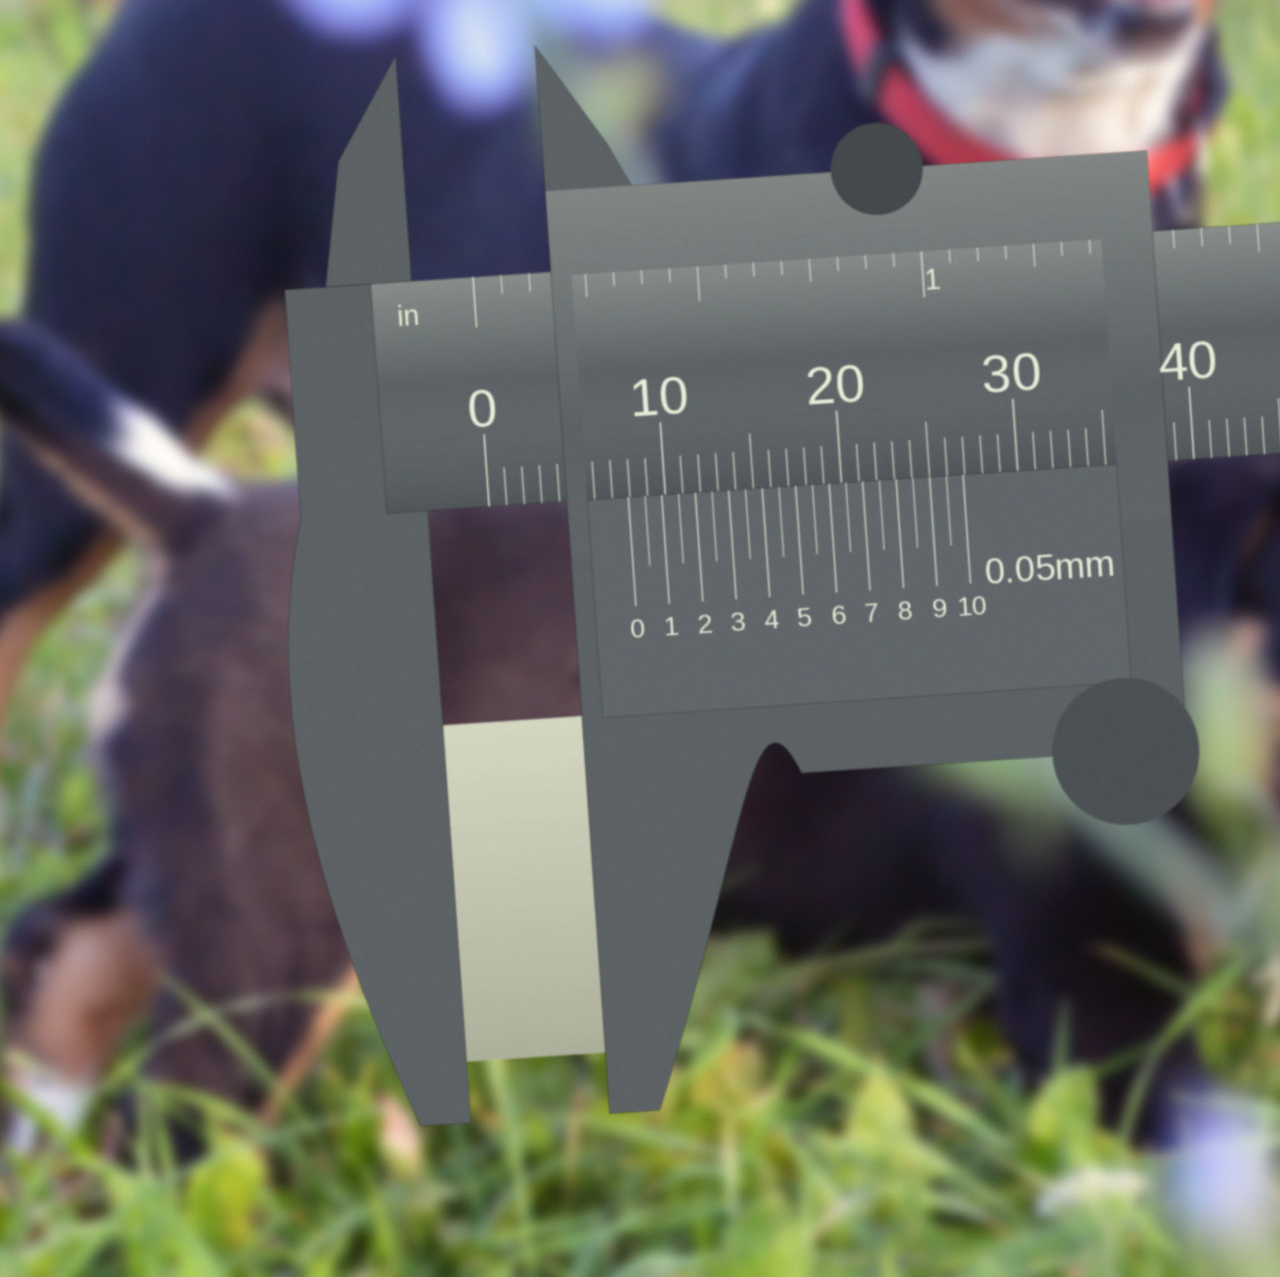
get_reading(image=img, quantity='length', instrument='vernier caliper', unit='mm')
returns 7.9 mm
